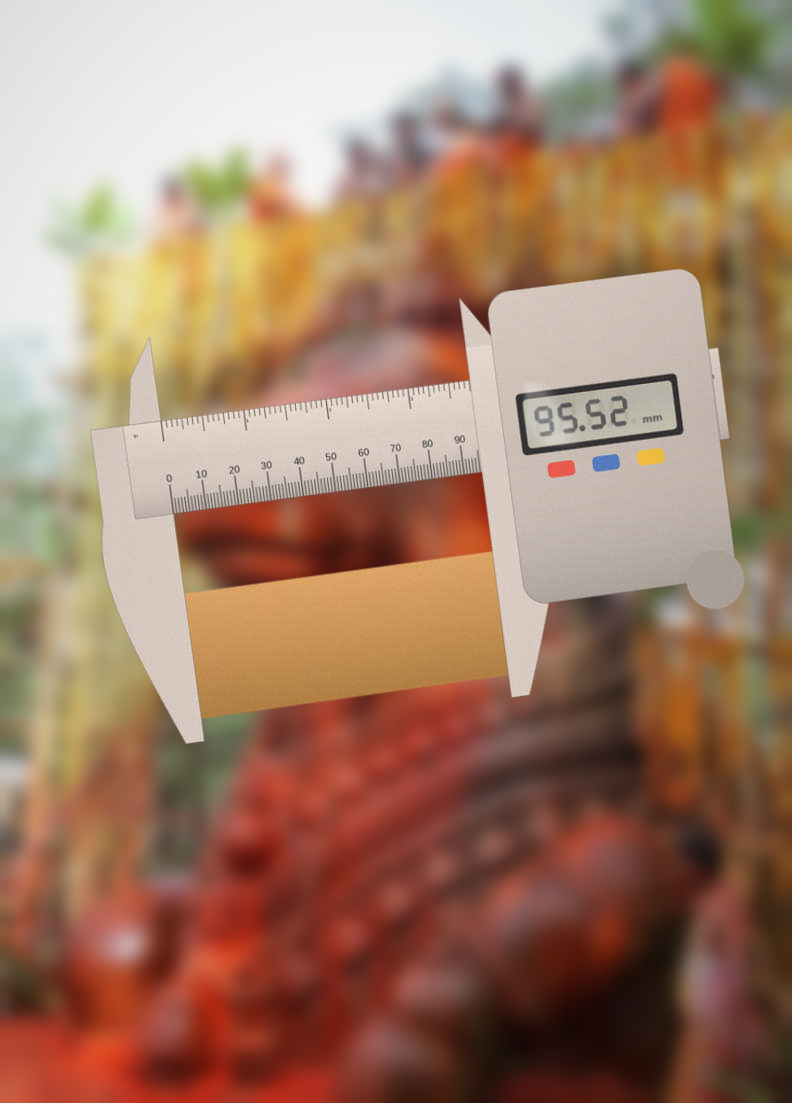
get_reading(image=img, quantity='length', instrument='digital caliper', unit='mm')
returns 95.52 mm
